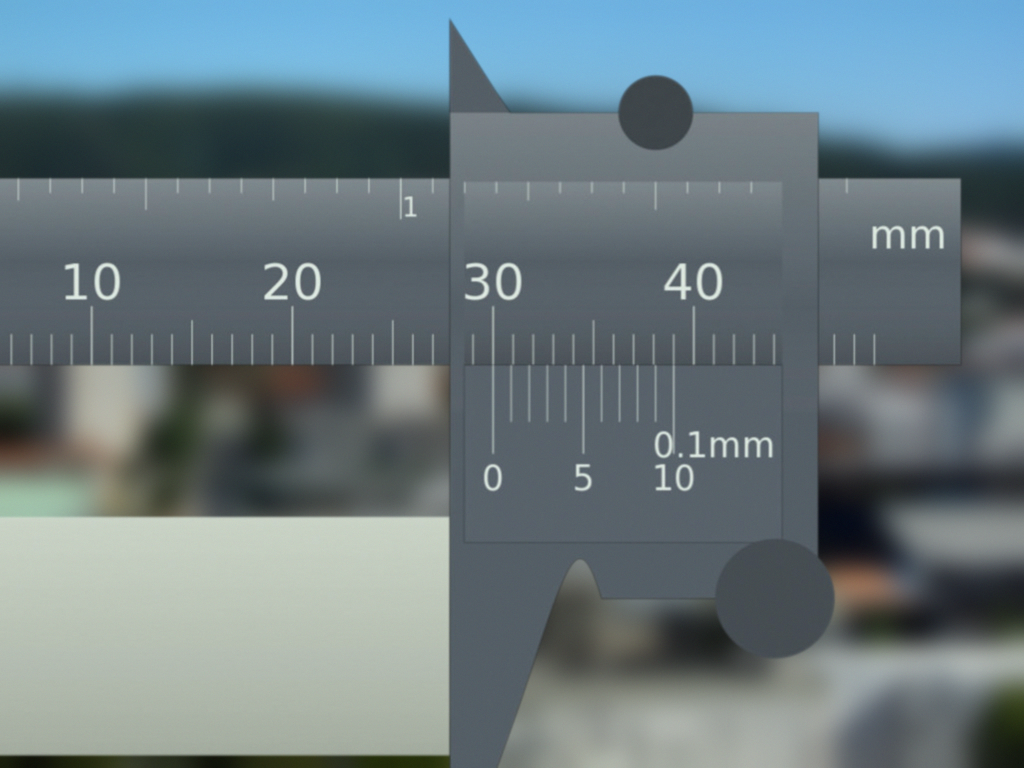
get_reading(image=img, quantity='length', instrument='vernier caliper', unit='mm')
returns 30.0 mm
